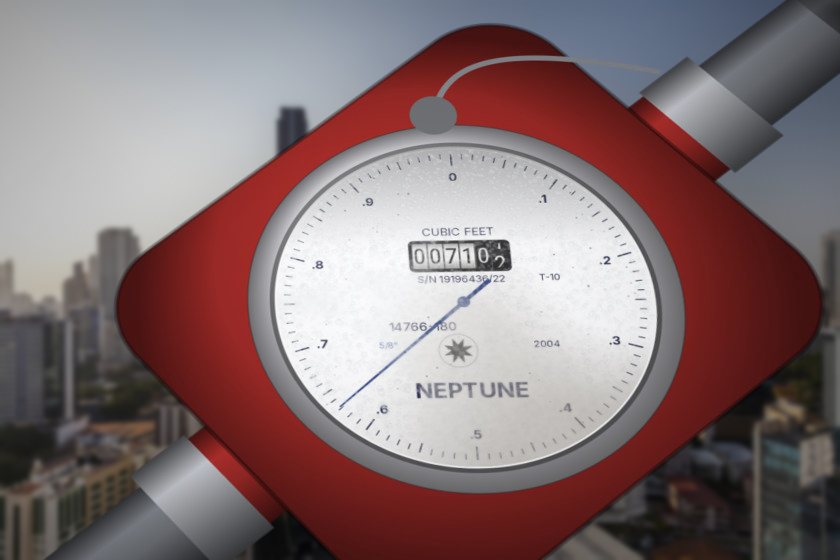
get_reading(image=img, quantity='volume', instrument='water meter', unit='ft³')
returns 7101.63 ft³
